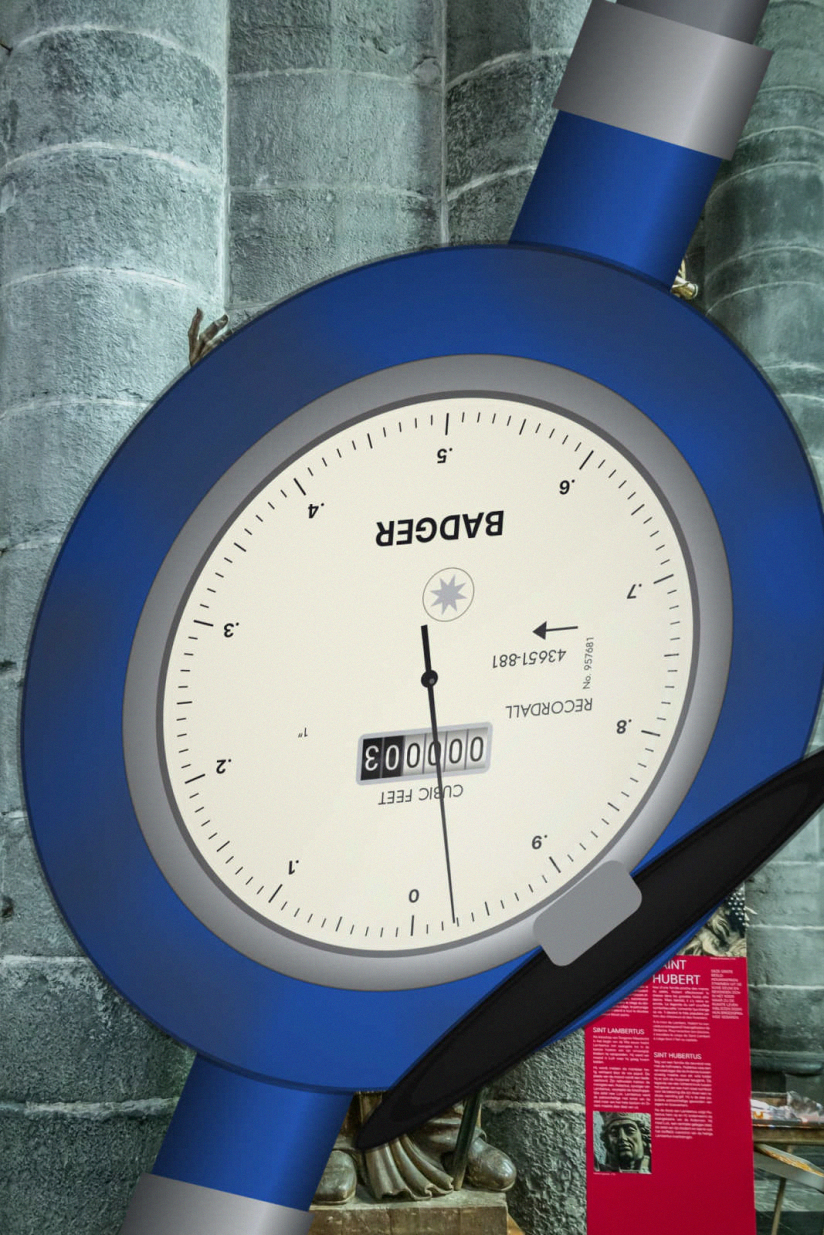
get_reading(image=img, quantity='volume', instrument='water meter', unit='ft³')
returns 2.97 ft³
